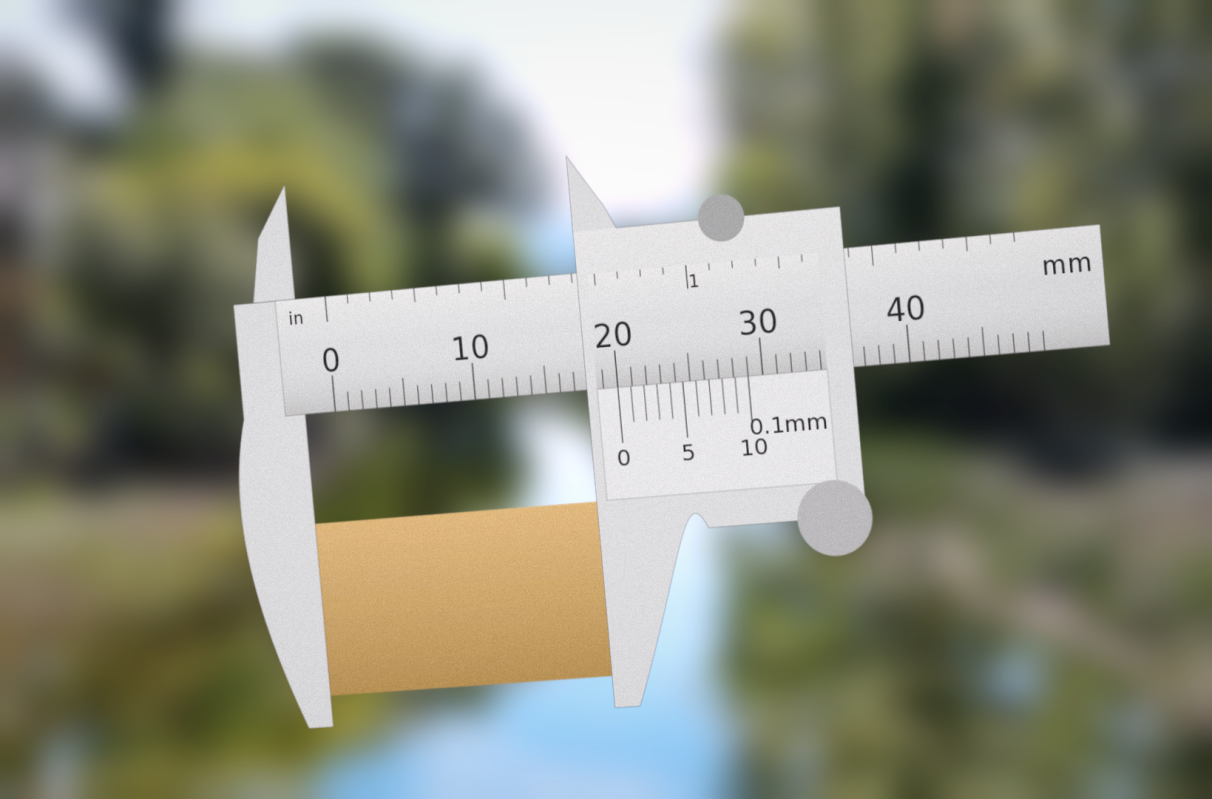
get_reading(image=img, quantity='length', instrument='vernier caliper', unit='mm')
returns 20.0 mm
